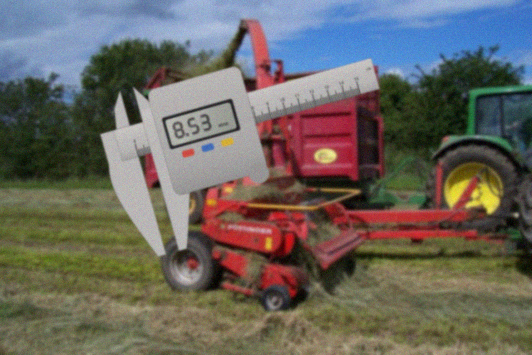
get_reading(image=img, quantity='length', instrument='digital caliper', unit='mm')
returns 8.53 mm
